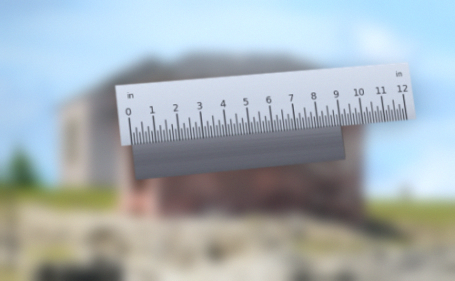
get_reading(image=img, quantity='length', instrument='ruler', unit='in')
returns 9 in
